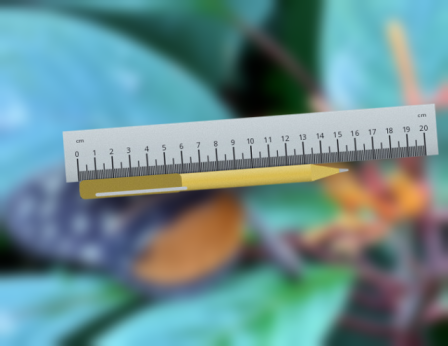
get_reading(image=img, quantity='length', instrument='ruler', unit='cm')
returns 15.5 cm
